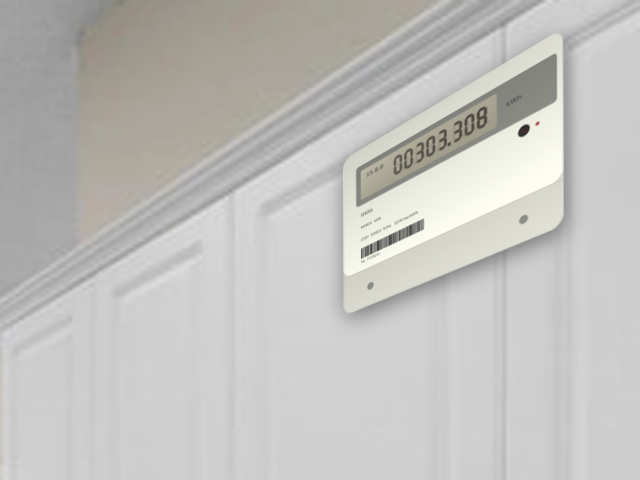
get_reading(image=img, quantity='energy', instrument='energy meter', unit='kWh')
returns 303.308 kWh
